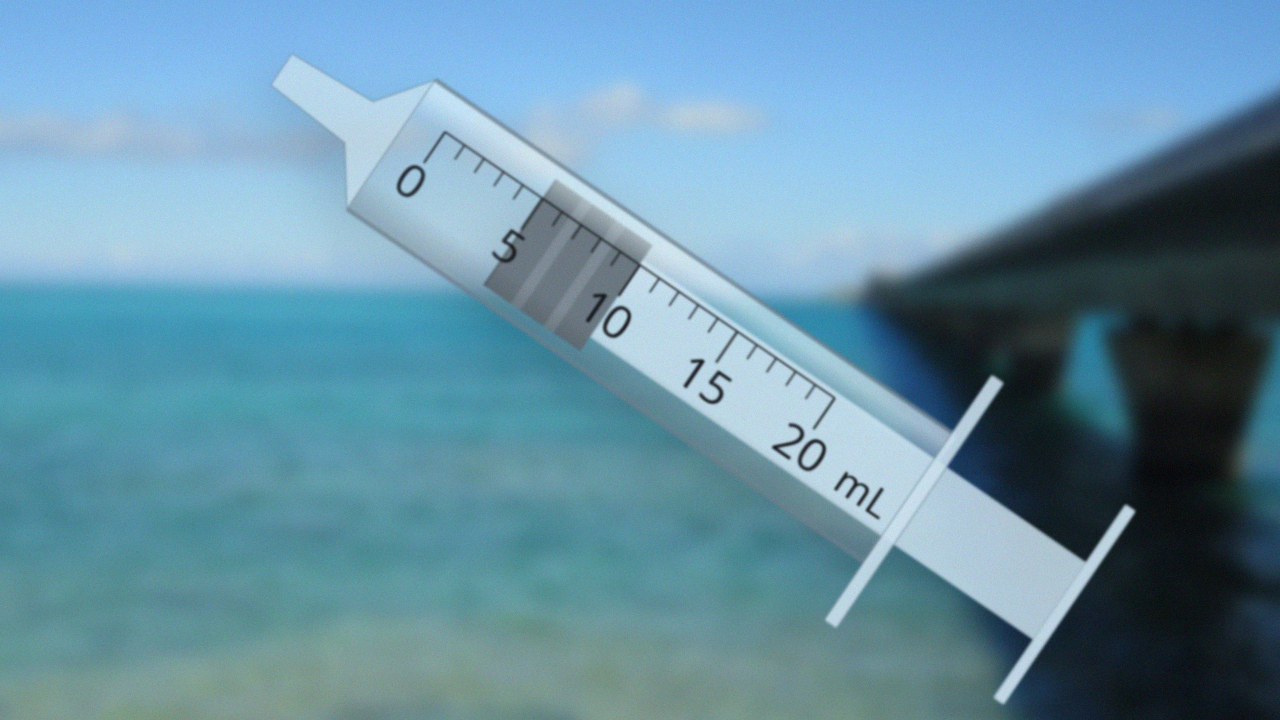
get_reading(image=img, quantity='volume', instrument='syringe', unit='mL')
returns 5 mL
